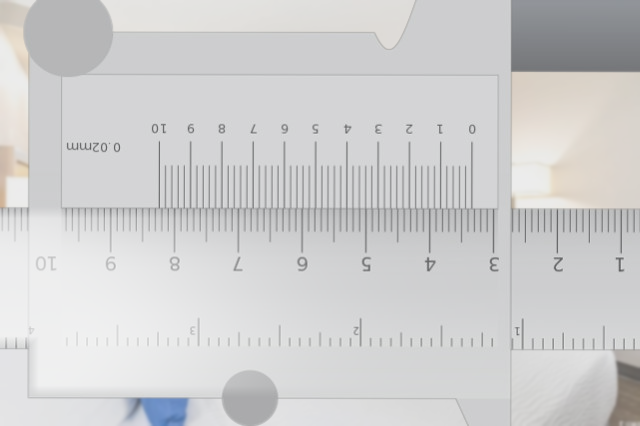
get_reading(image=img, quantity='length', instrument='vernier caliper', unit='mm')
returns 33.4 mm
